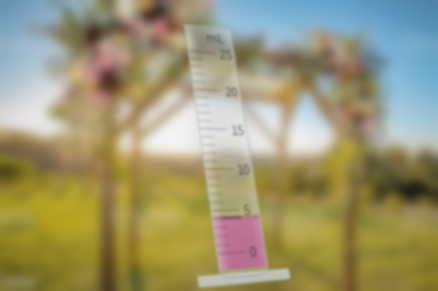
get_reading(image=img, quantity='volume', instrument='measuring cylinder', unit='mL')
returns 4 mL
